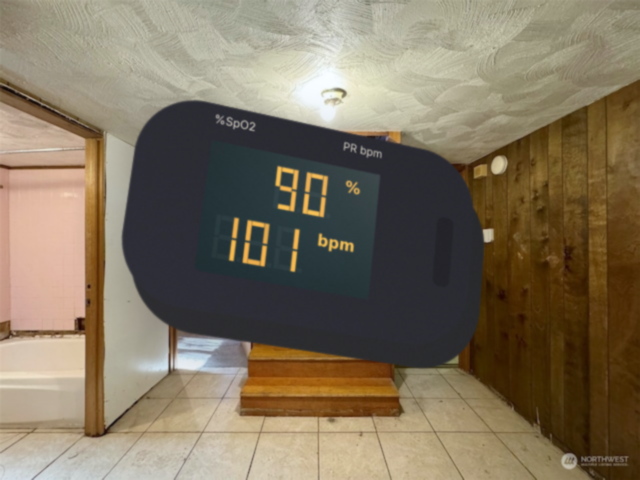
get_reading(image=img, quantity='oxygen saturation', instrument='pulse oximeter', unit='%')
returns 90 %
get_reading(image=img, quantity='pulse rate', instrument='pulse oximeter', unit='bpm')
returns 101 bpm
